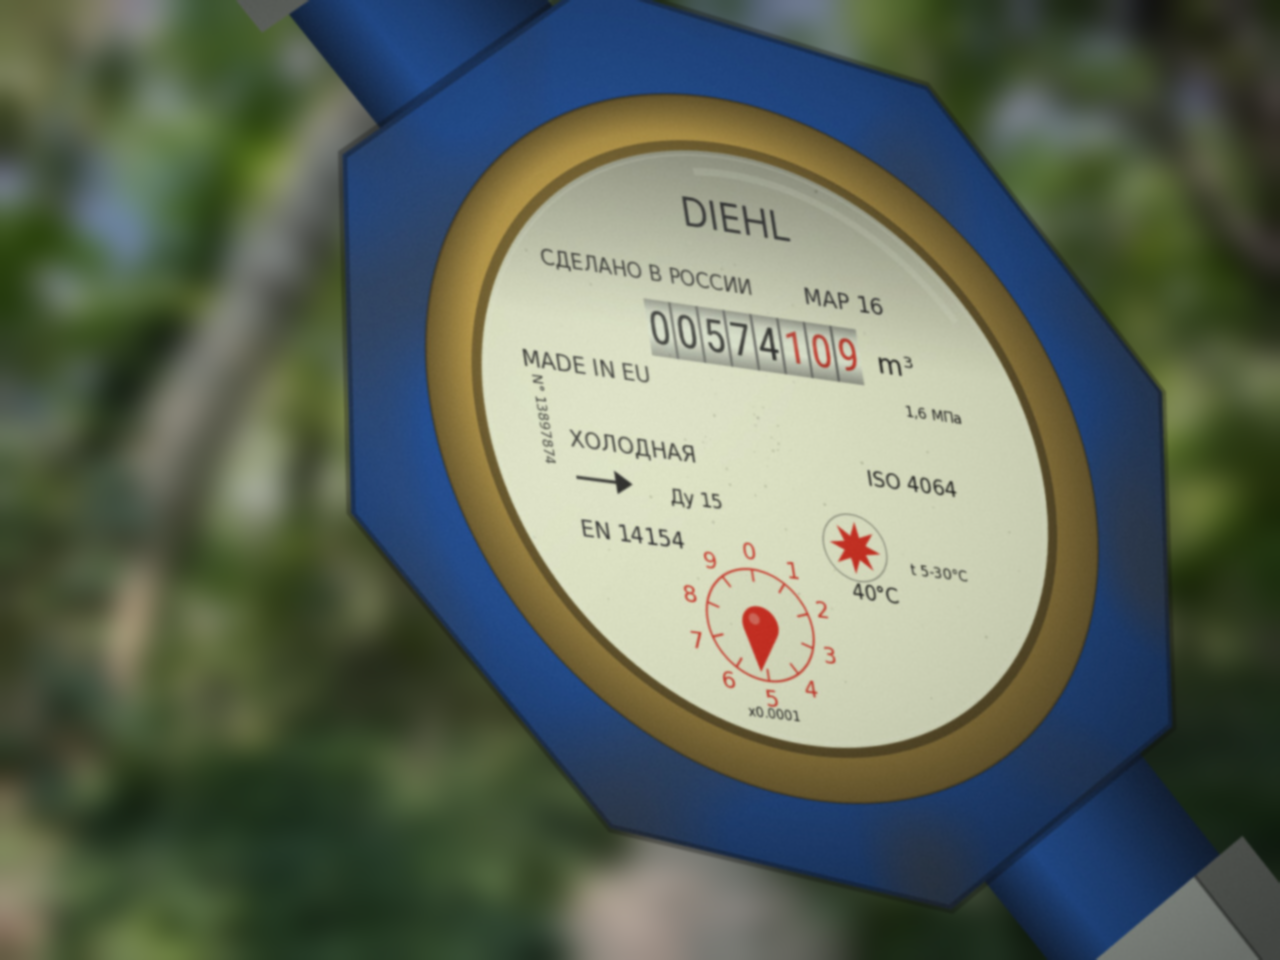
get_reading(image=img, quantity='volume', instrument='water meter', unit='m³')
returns 574.1095 m³
